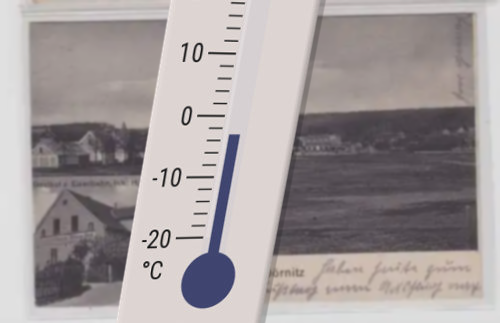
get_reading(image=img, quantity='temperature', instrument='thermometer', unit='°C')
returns -3 °C
